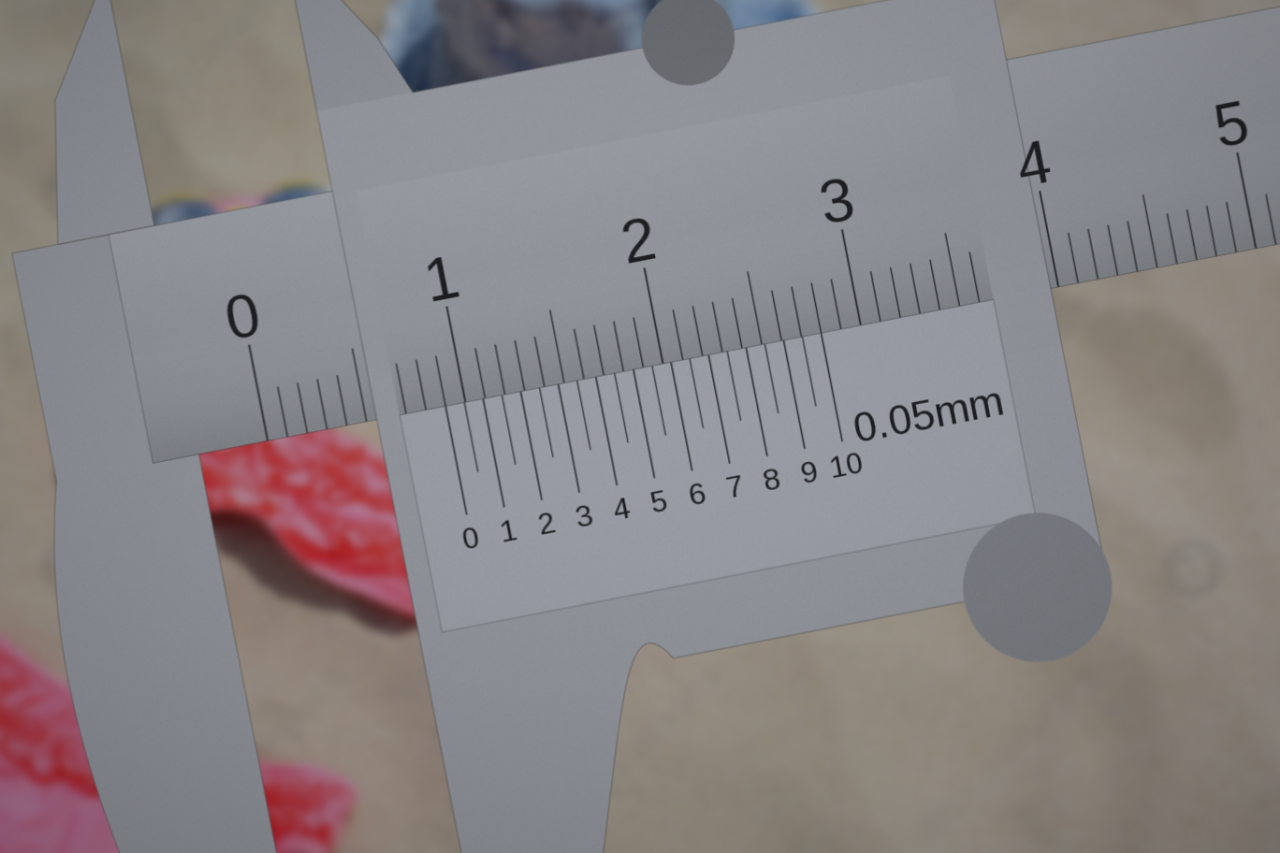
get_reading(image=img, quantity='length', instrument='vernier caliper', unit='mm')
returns 9.0 mm
